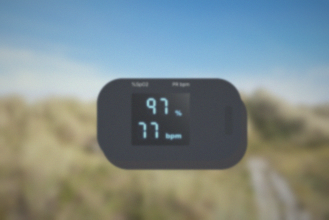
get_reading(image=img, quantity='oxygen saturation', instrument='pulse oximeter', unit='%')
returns 97 %
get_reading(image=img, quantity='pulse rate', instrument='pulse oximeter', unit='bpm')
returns 77 bpm
